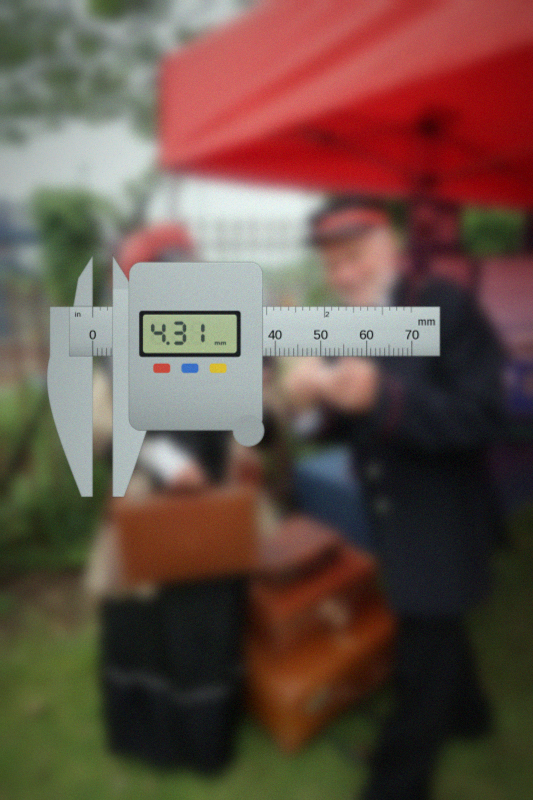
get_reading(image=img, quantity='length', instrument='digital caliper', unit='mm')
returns 4.31 mm
